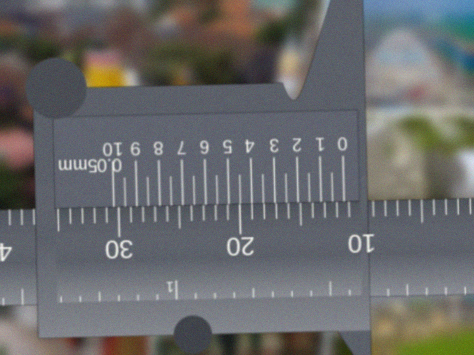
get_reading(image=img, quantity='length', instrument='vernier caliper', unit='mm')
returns 11.4 mm
